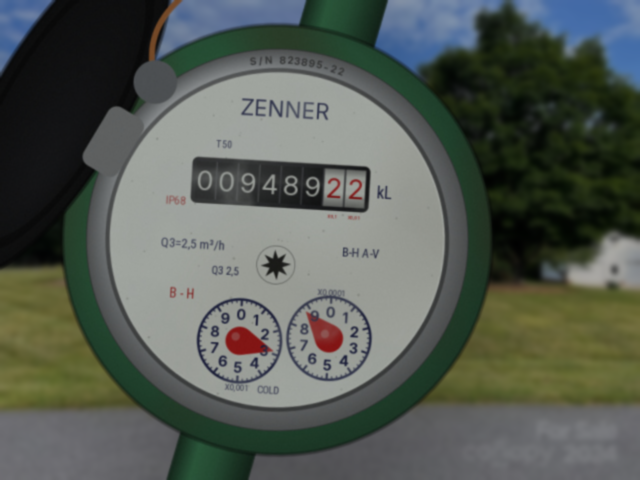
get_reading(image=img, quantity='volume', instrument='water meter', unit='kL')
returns 9489.2228 kL
